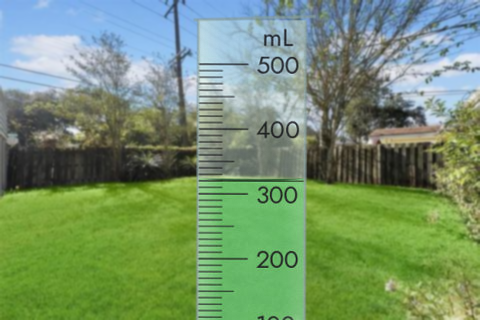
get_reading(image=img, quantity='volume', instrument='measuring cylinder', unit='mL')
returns 320 mL
